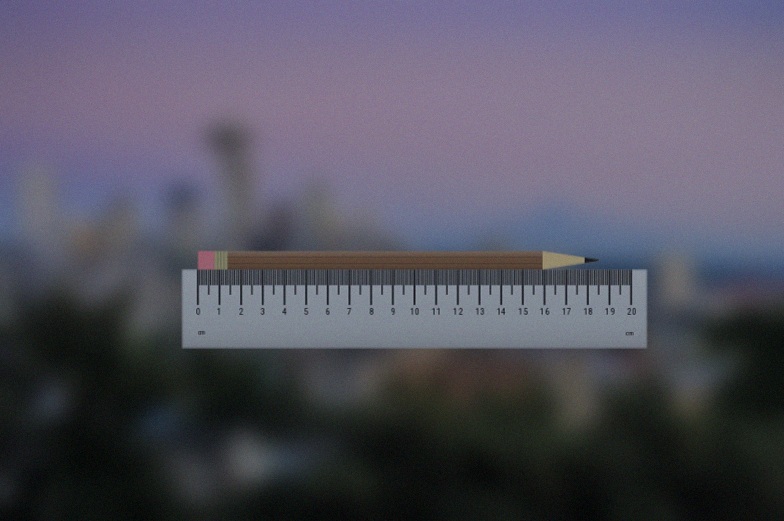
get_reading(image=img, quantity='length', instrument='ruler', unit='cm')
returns 18.5 cm
